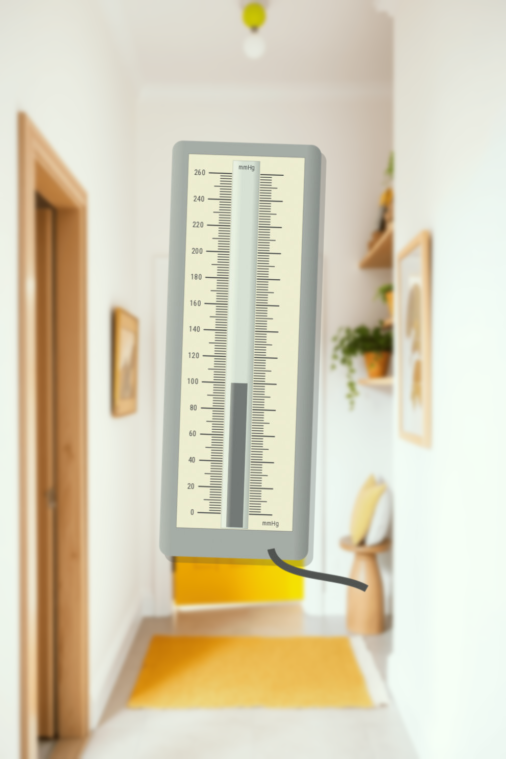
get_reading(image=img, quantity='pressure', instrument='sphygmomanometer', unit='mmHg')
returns 100 mmHg
